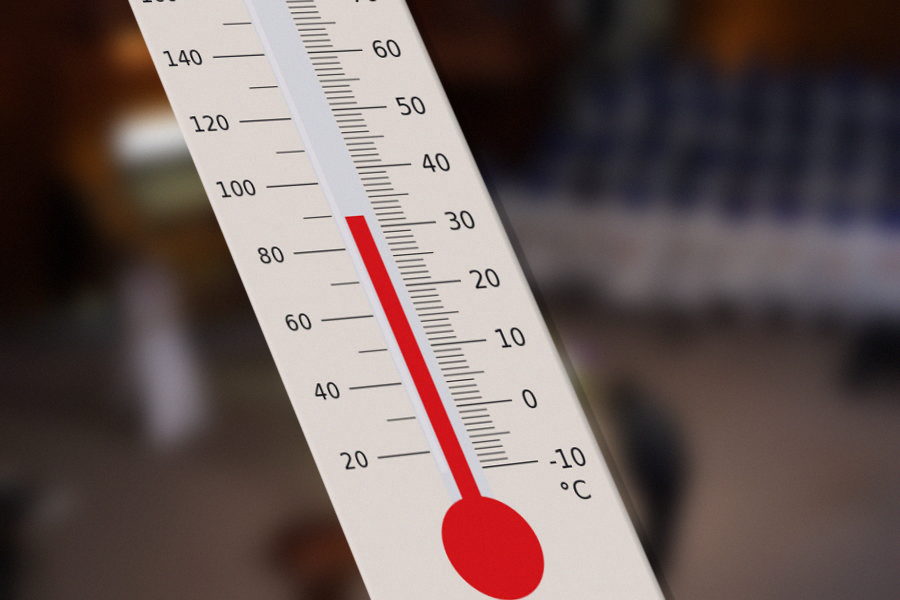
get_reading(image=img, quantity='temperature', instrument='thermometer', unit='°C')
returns 32 °C
